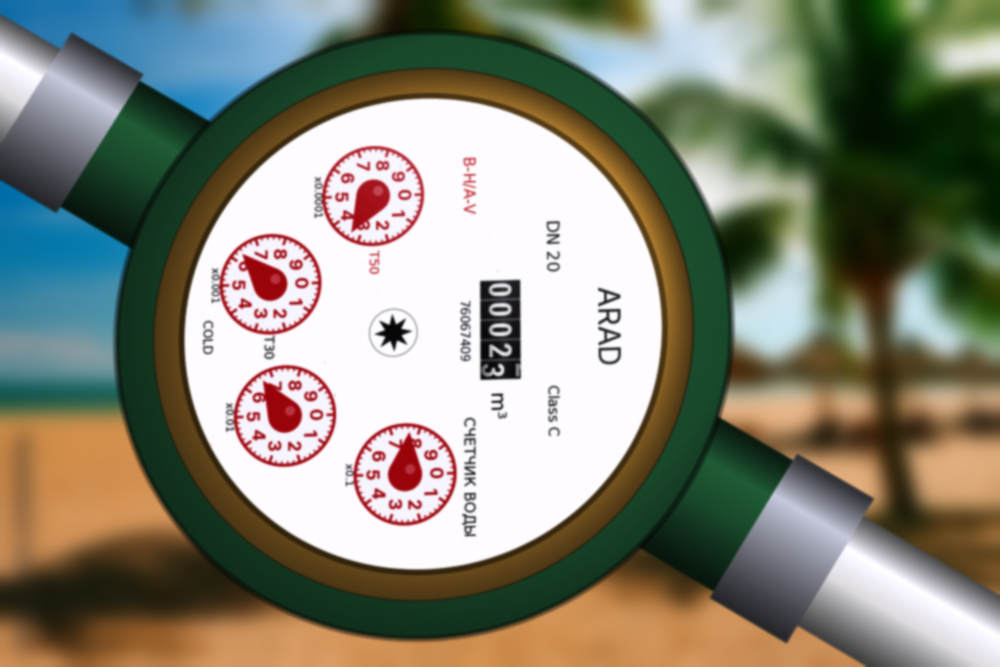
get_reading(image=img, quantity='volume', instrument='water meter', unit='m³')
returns 22.7663 m³
